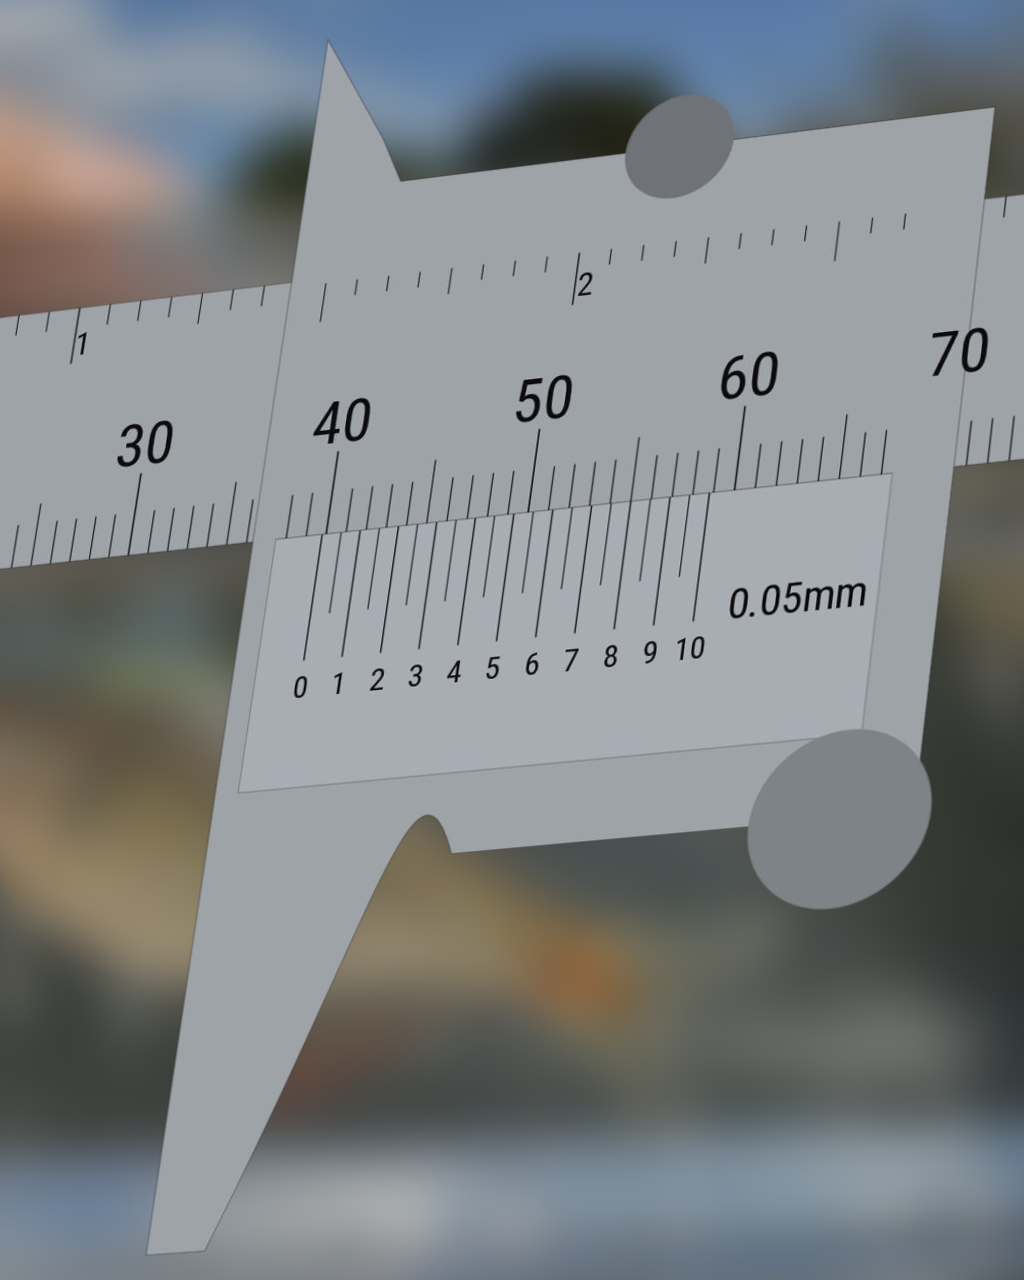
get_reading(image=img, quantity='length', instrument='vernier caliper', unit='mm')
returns 39.8 mm
